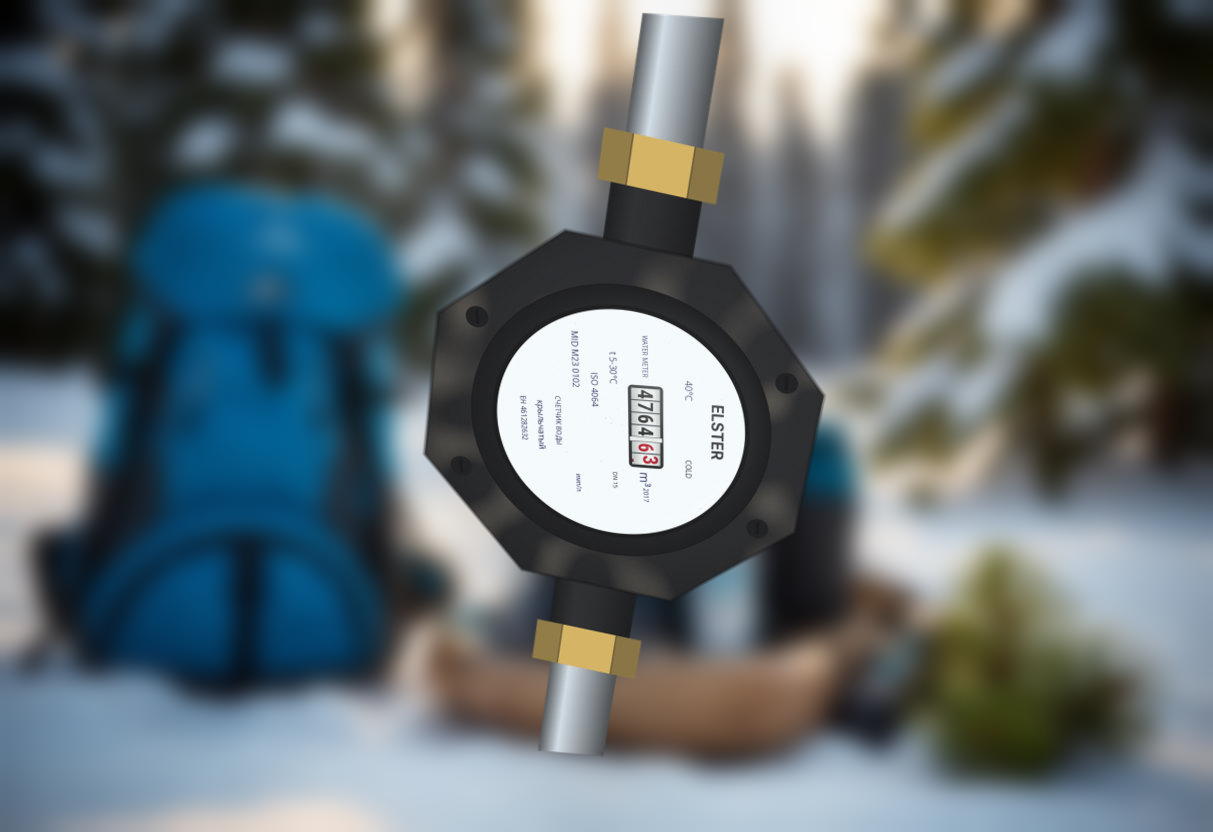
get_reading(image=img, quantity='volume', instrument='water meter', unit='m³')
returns 4764.63 m³
